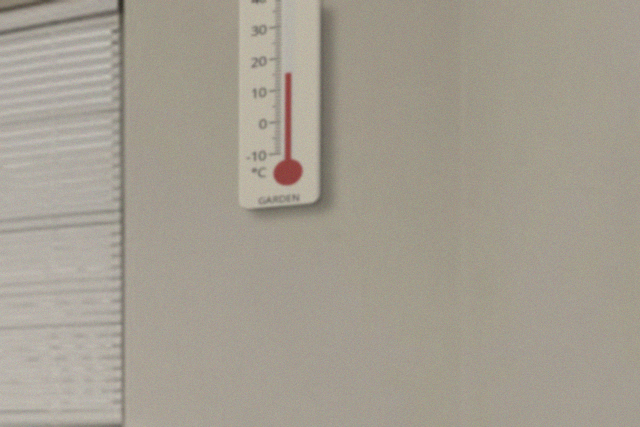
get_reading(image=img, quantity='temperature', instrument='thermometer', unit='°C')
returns 15 °C
